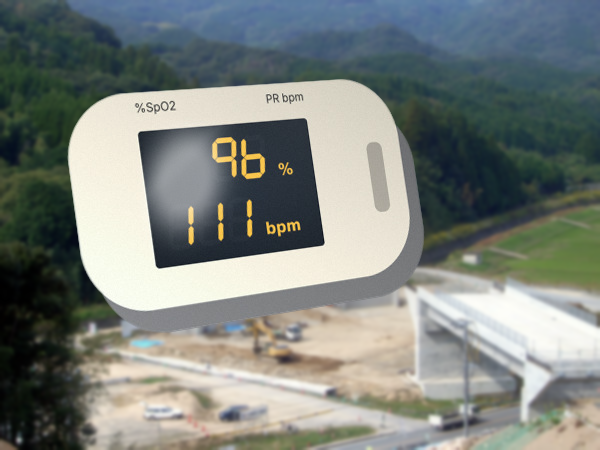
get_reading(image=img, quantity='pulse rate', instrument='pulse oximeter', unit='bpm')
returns 111 bpm
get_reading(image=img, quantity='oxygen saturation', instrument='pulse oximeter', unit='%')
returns 96 %
